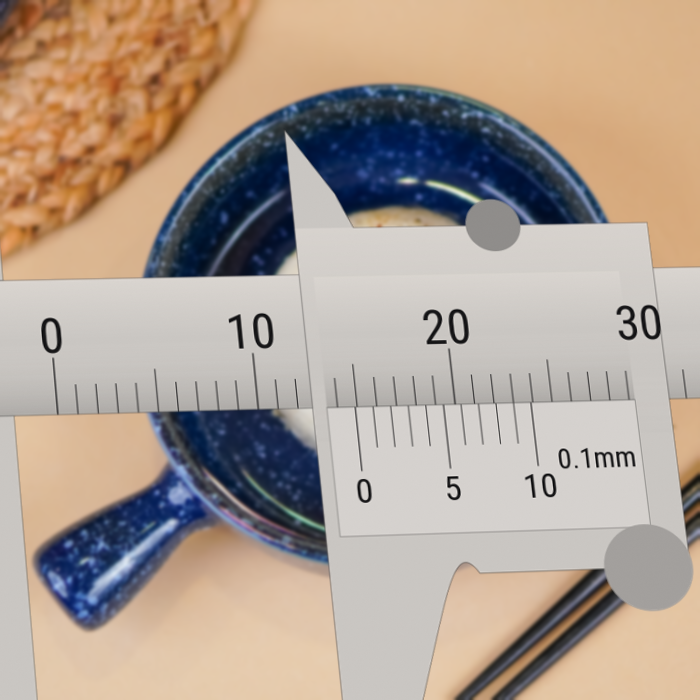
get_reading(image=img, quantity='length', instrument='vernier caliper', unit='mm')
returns 14.9 mm
